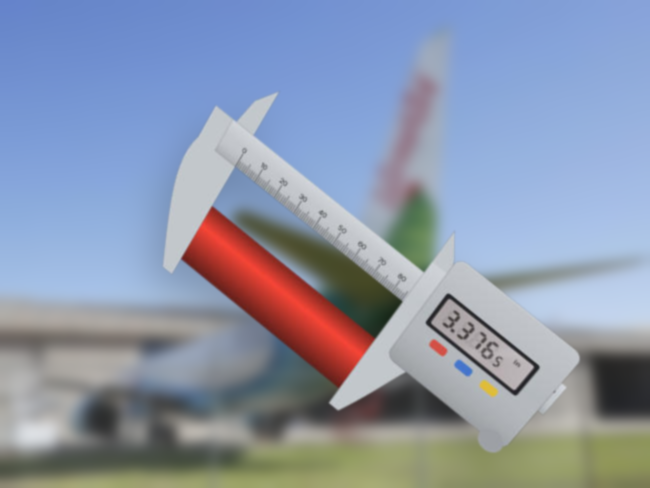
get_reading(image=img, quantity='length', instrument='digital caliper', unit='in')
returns 3.3765 in
